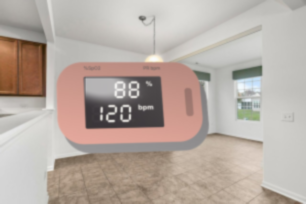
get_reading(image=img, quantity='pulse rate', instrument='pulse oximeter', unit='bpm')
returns 120 bpm
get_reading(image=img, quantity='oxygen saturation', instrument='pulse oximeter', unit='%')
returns 88 %
